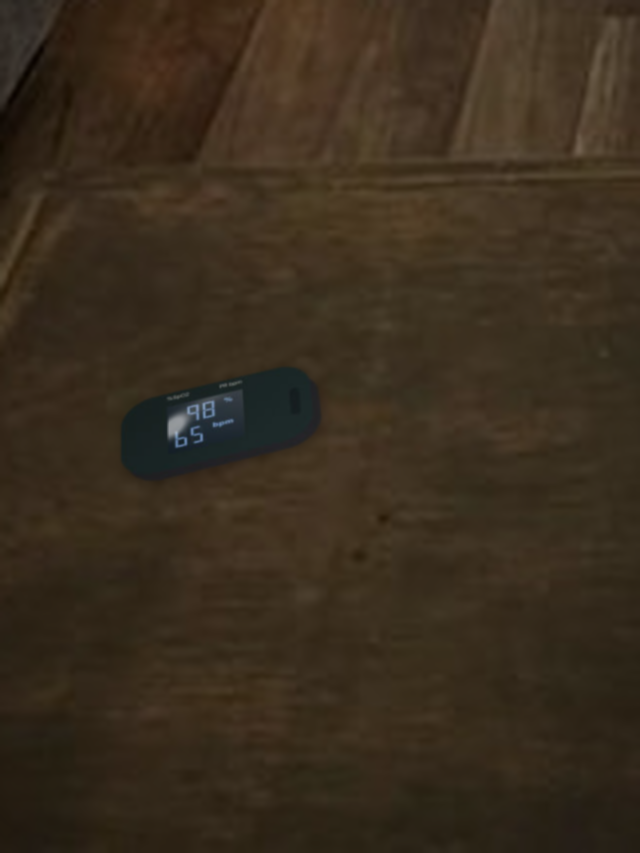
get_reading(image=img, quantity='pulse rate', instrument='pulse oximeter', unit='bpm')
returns 65 bpm
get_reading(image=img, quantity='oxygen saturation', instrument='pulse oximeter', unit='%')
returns 98 %
